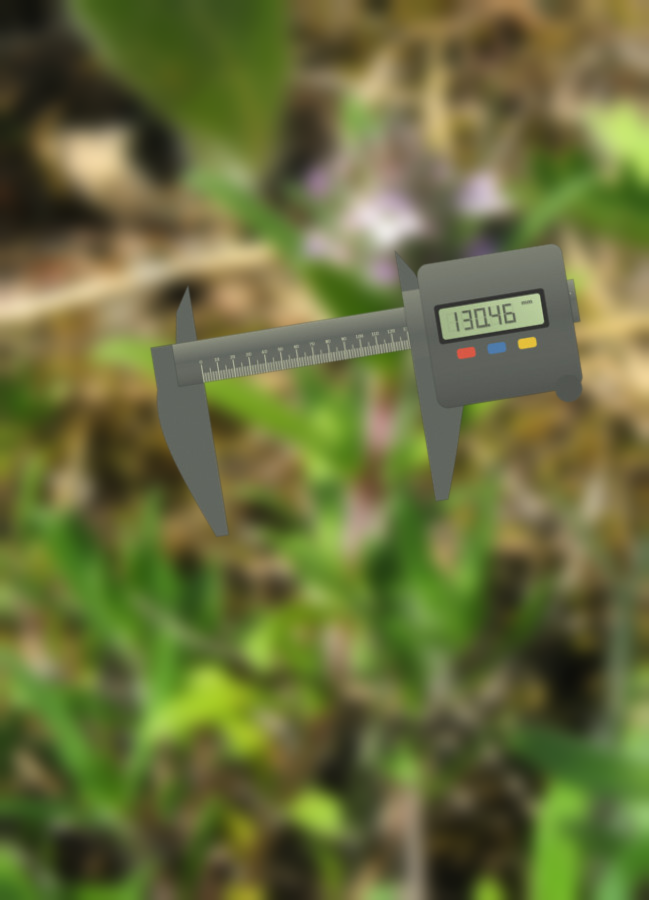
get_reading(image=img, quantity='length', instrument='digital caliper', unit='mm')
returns 130.46 mm
